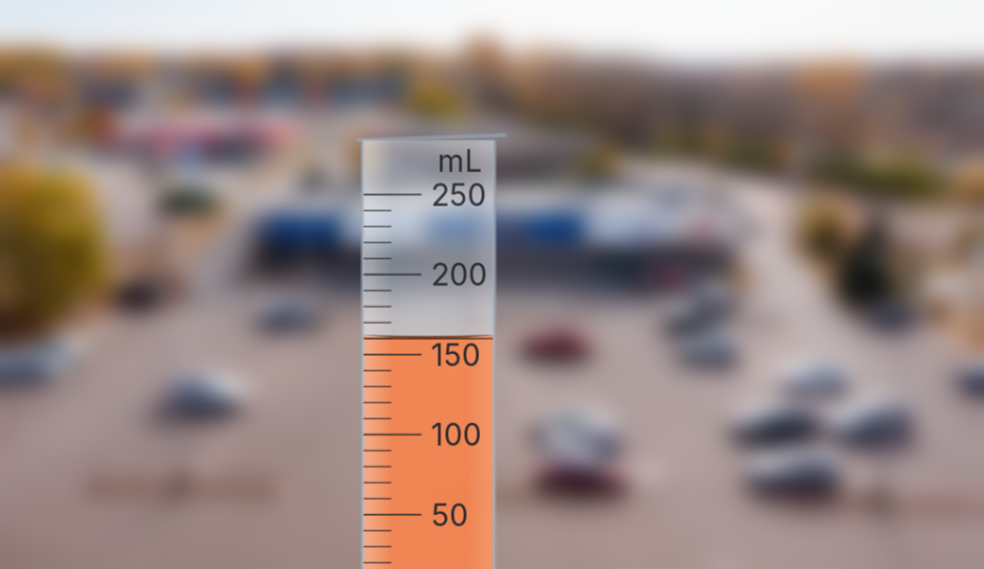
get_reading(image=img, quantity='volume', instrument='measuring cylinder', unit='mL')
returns 160 mL
